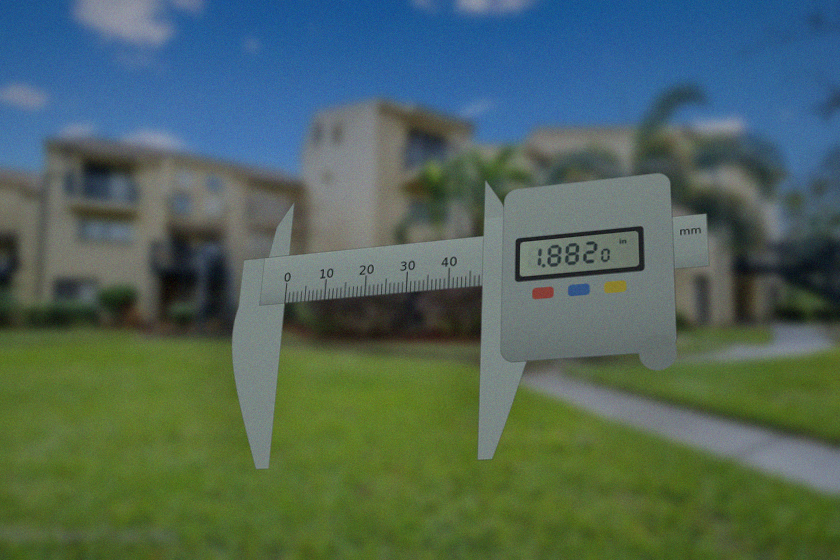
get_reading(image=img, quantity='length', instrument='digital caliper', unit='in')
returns 1.8820 in
